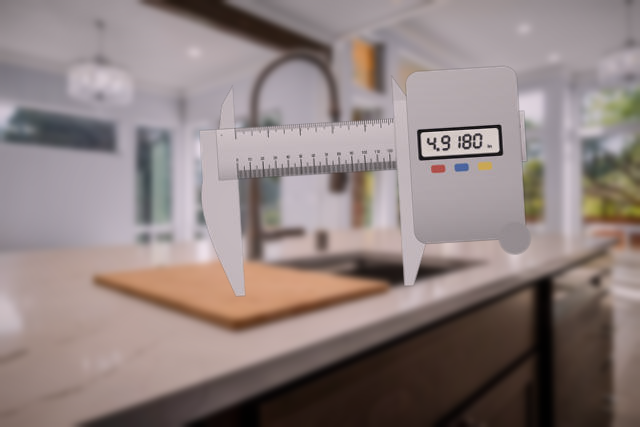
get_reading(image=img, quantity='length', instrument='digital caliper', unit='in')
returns 4.9180 in
